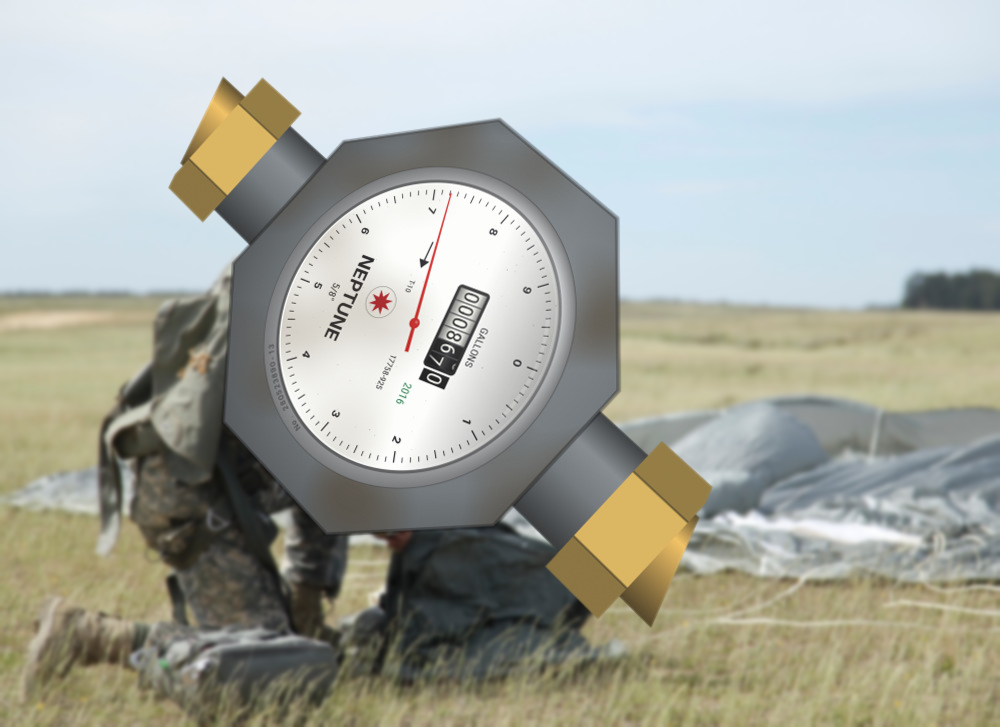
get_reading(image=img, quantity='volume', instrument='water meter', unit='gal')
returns 8667.2 gal
